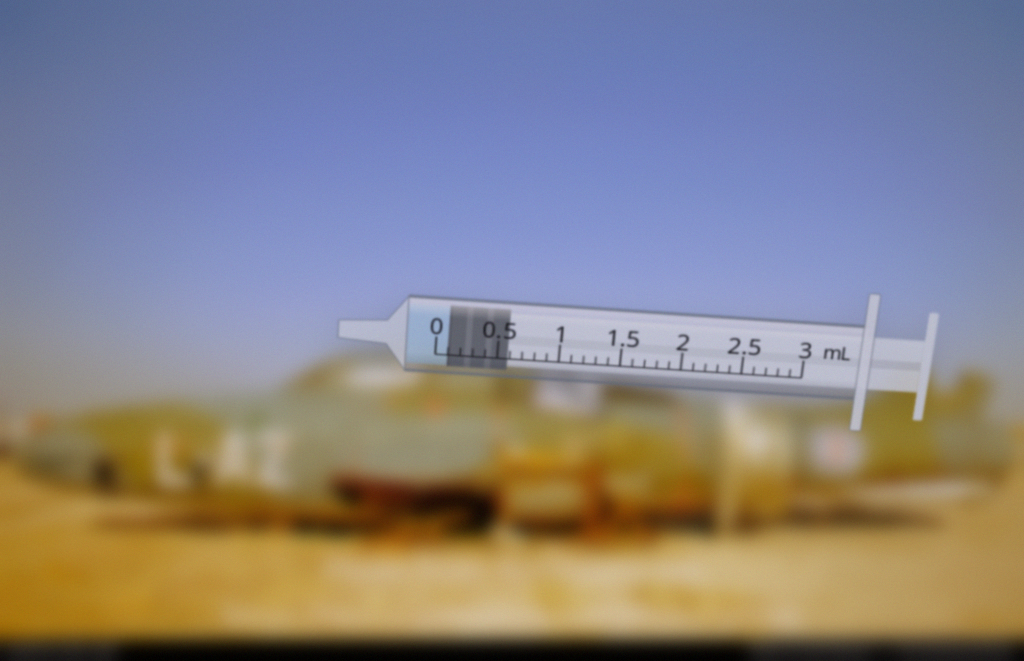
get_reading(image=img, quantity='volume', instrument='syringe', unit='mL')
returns 0.1 mL
